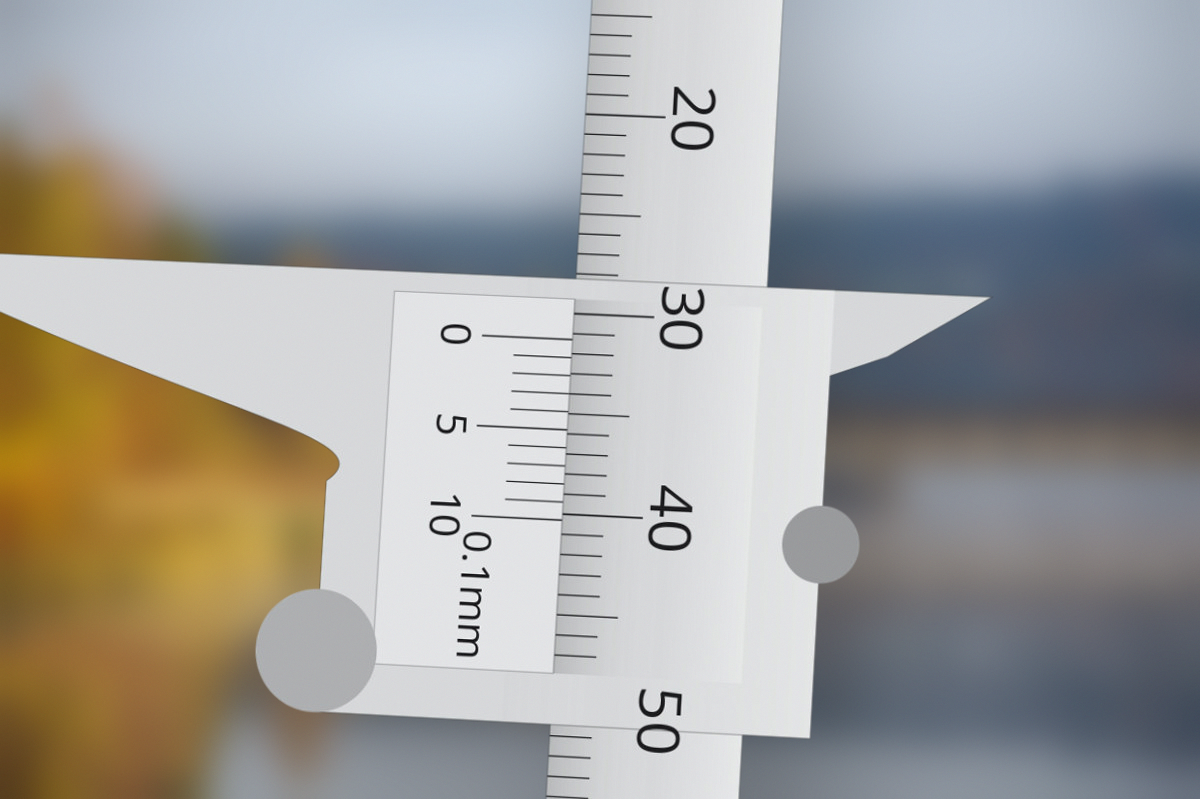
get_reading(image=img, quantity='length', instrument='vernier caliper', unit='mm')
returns 31.3 mm
